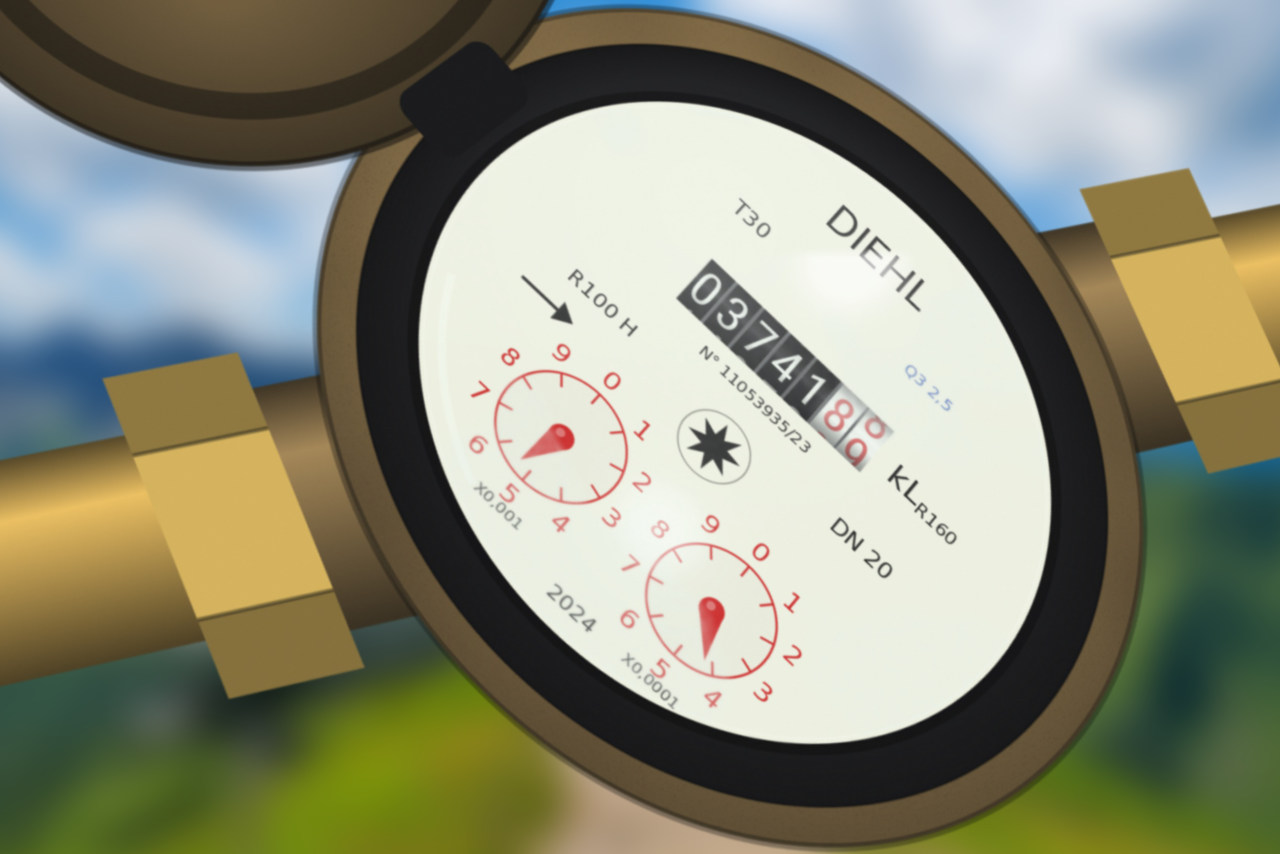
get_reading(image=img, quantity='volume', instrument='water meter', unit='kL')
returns 3741.8854 kL
